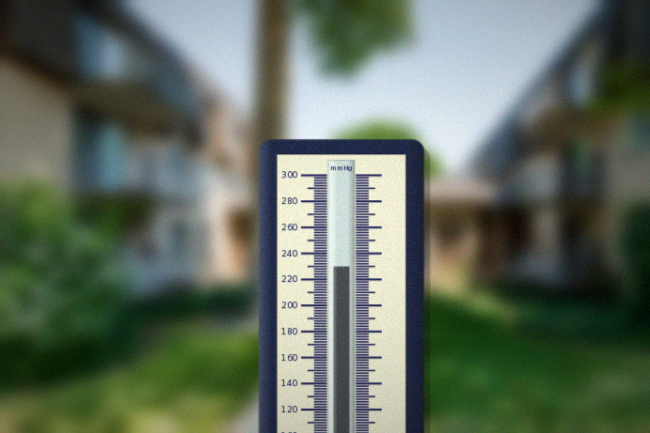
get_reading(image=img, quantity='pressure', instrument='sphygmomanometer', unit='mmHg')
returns 230 mmHg
